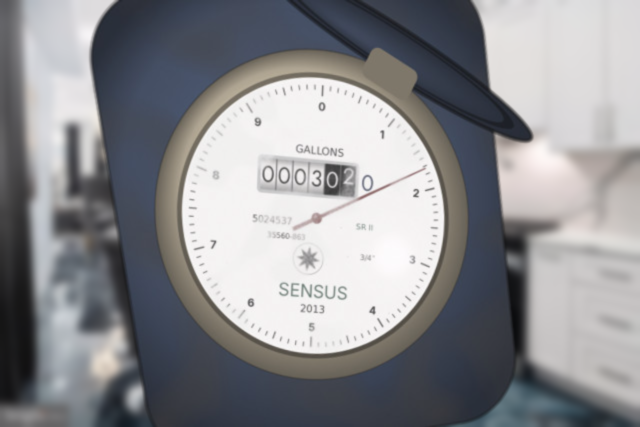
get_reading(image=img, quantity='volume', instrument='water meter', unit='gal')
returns 3021.7 gal
